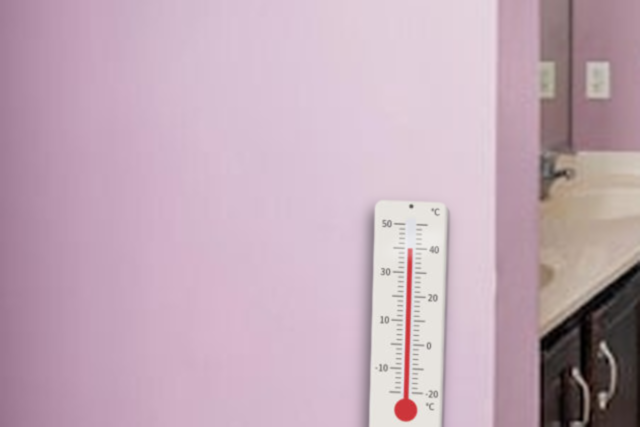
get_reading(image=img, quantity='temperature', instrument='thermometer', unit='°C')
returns 40 °C
